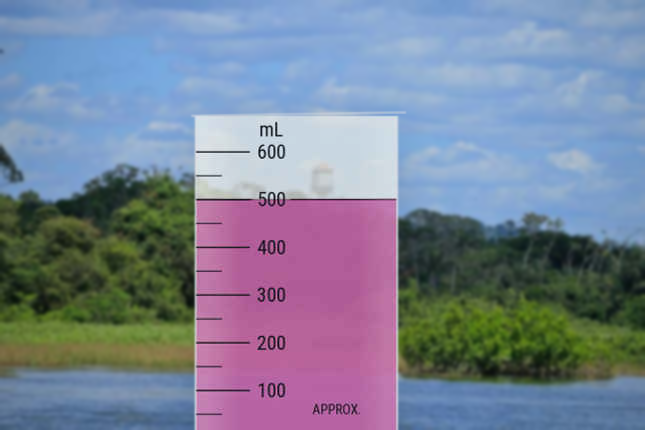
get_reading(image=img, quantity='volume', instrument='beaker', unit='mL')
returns 500 mL
